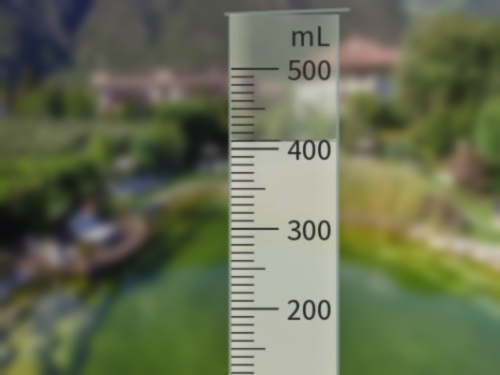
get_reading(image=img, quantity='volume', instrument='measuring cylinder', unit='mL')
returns 410 mL
